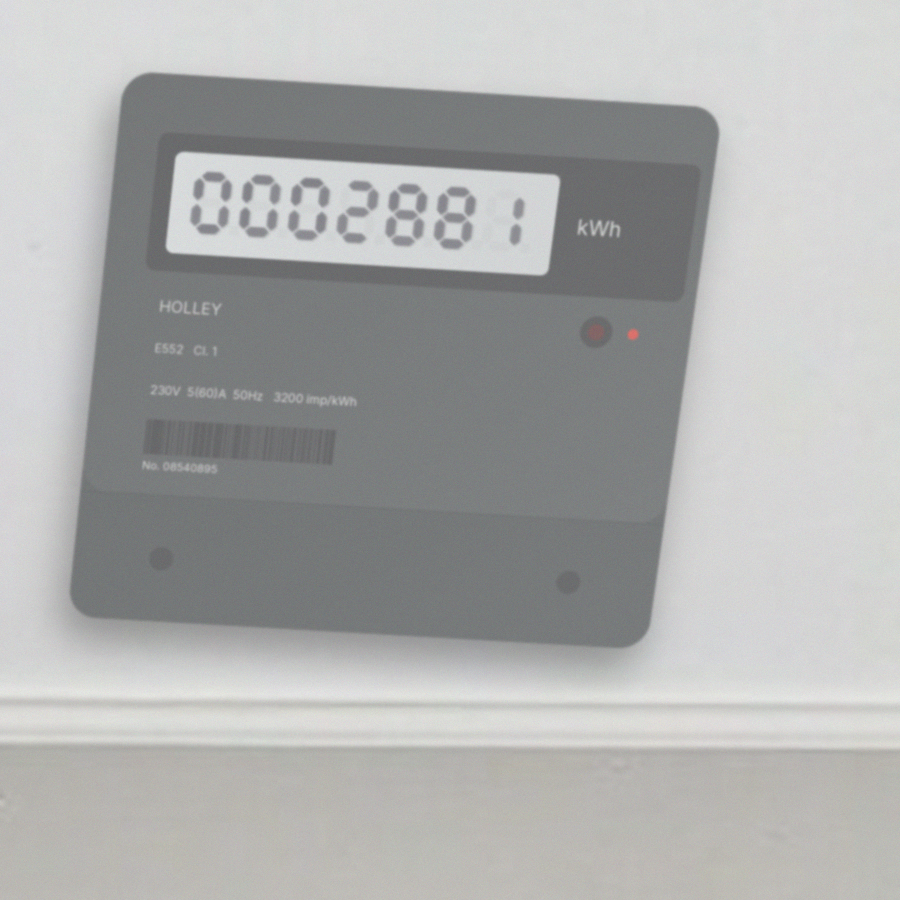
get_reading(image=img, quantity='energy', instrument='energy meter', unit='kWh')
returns 2881 kWh
